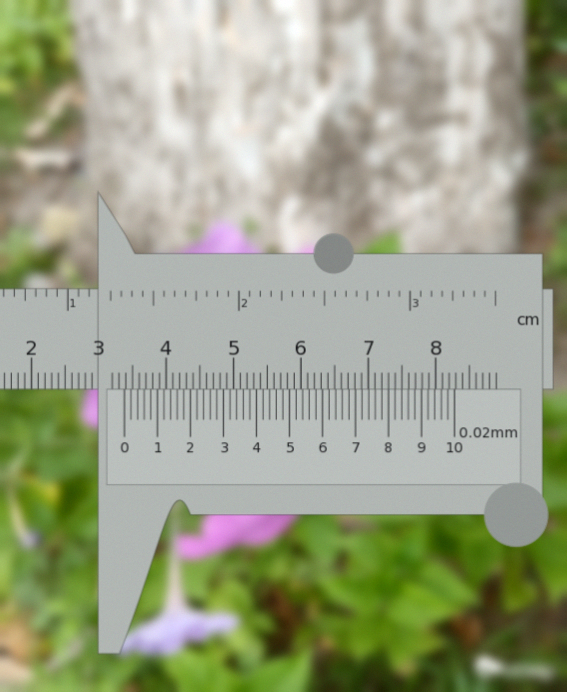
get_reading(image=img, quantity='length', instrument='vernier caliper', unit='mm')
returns 33.8 mm
